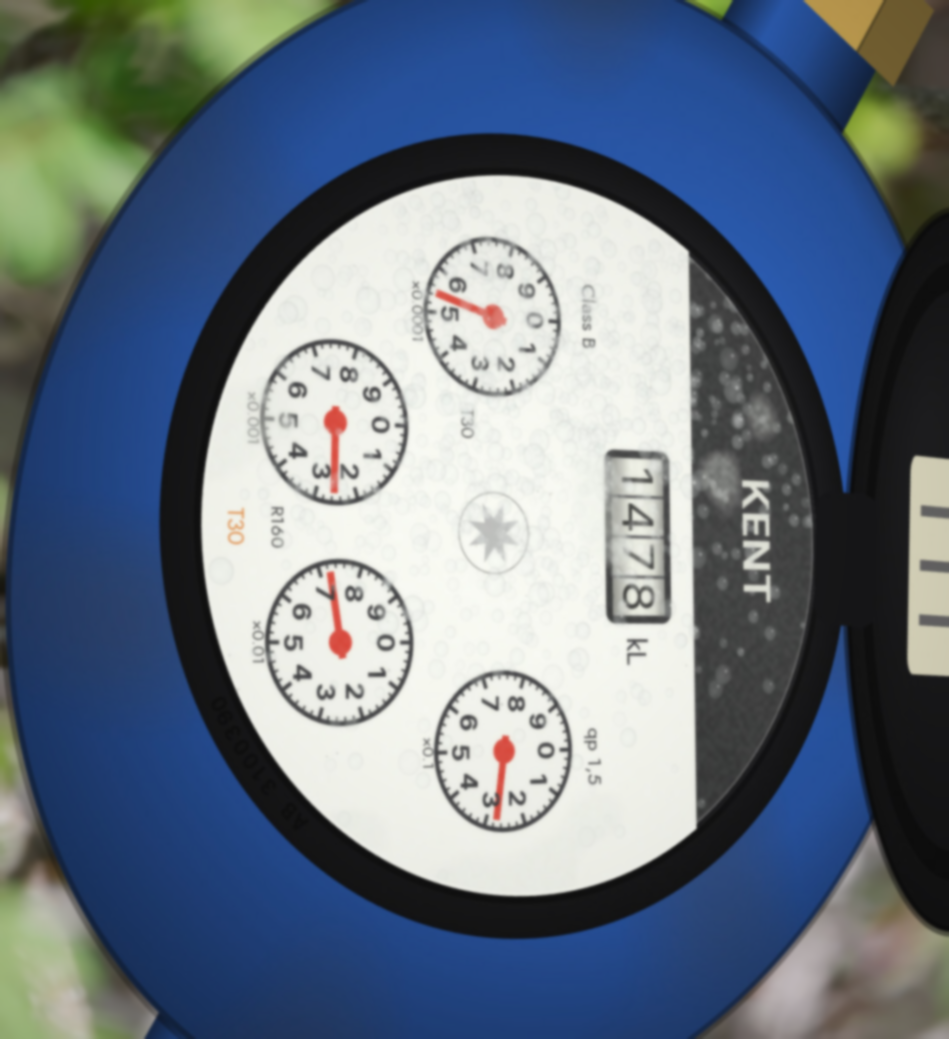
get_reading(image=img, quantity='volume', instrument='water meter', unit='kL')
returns 1478.2725 kL
